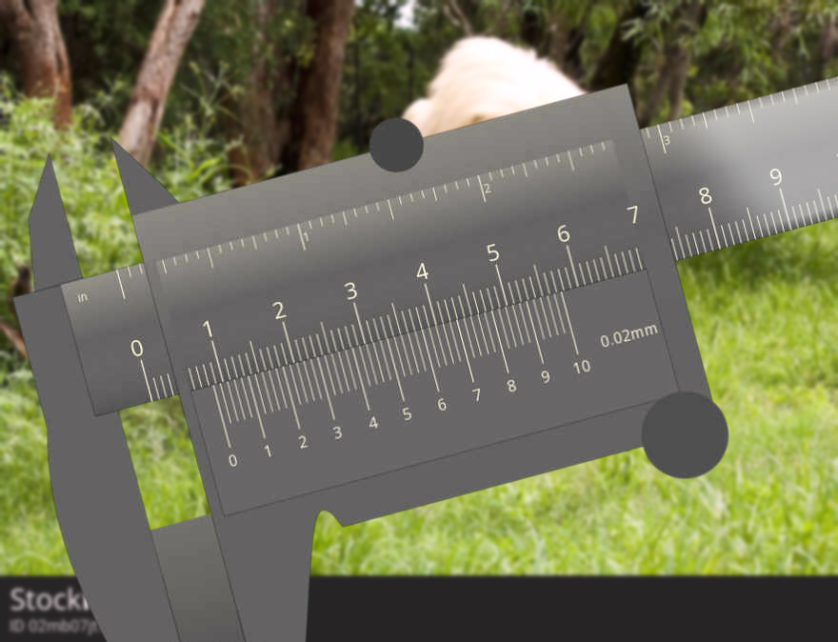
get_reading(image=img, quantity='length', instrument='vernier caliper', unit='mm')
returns 8.6 mm
